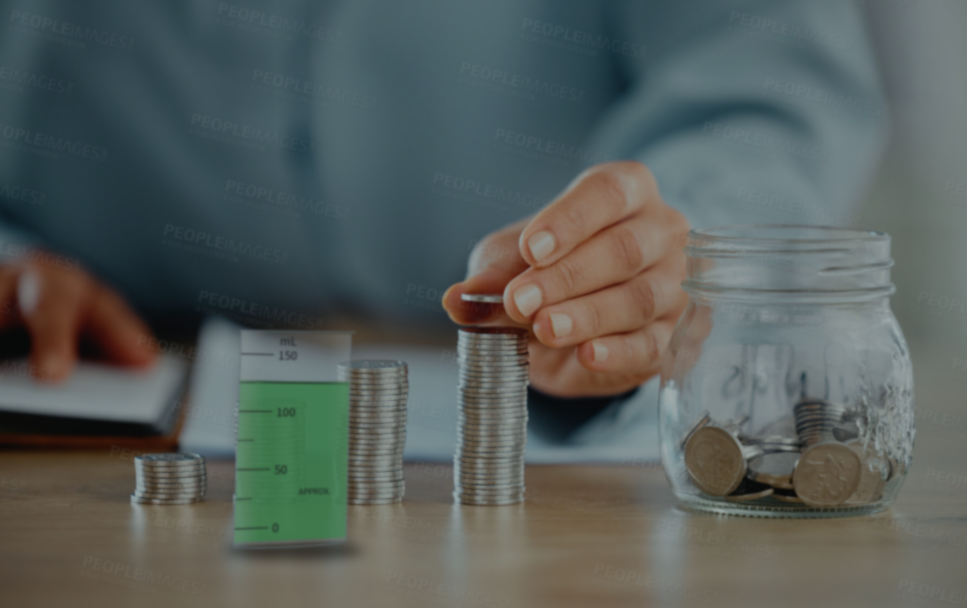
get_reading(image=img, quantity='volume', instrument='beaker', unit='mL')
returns 125 mL
